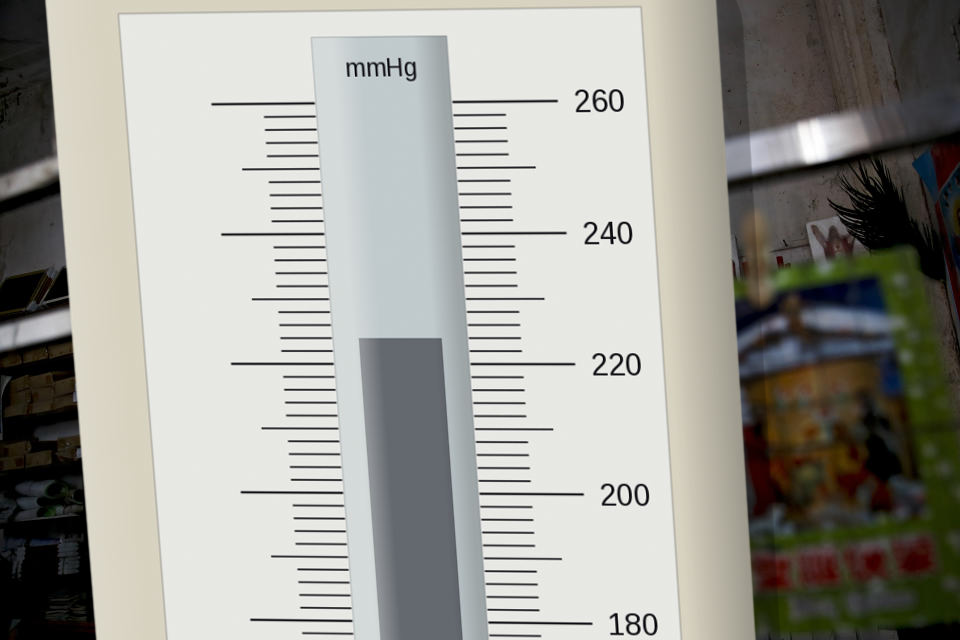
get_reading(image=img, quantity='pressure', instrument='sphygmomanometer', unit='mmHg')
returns 224 mmHg
